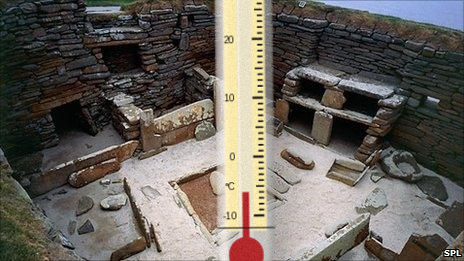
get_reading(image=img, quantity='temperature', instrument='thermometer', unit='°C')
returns -6 °C
